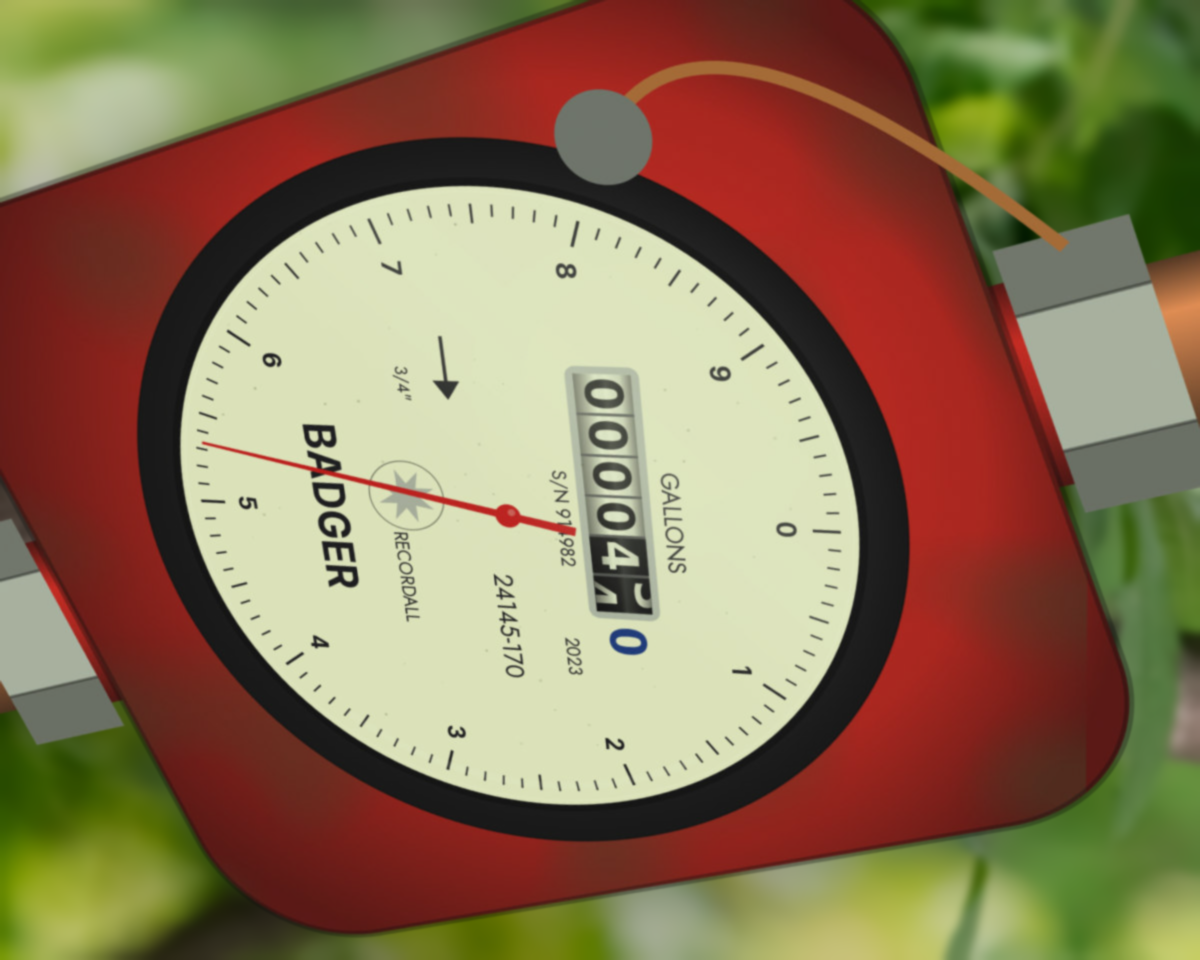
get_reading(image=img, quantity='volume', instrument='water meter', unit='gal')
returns 435.3 gal
